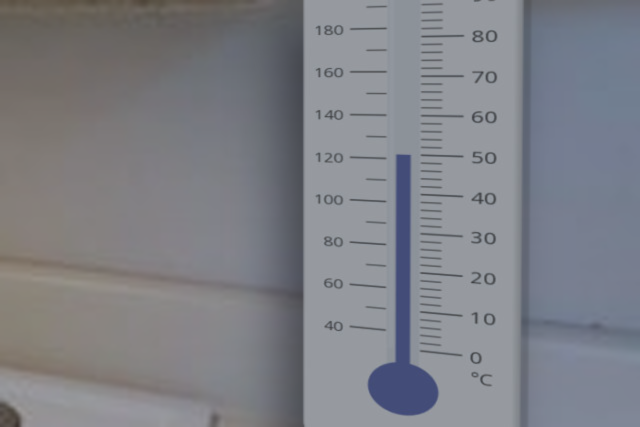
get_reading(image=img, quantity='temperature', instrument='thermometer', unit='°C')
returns 50 °C
